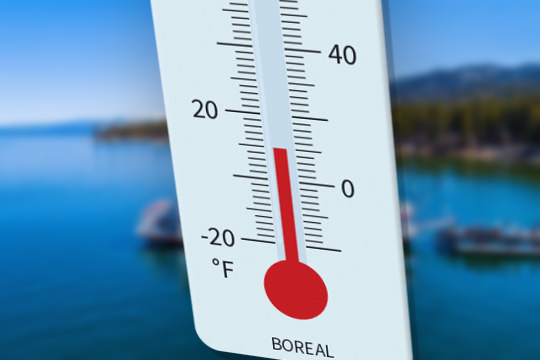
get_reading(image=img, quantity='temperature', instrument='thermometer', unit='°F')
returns 10 °F
